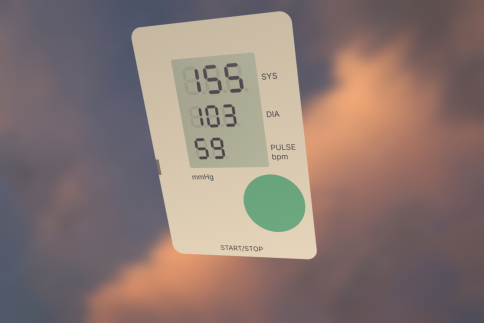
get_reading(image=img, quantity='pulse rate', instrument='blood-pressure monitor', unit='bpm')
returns 59 bpm
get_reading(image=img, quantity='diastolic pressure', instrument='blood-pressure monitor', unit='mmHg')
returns 103 mmHg
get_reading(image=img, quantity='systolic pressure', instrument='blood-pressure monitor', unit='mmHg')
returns 155 mmHg
